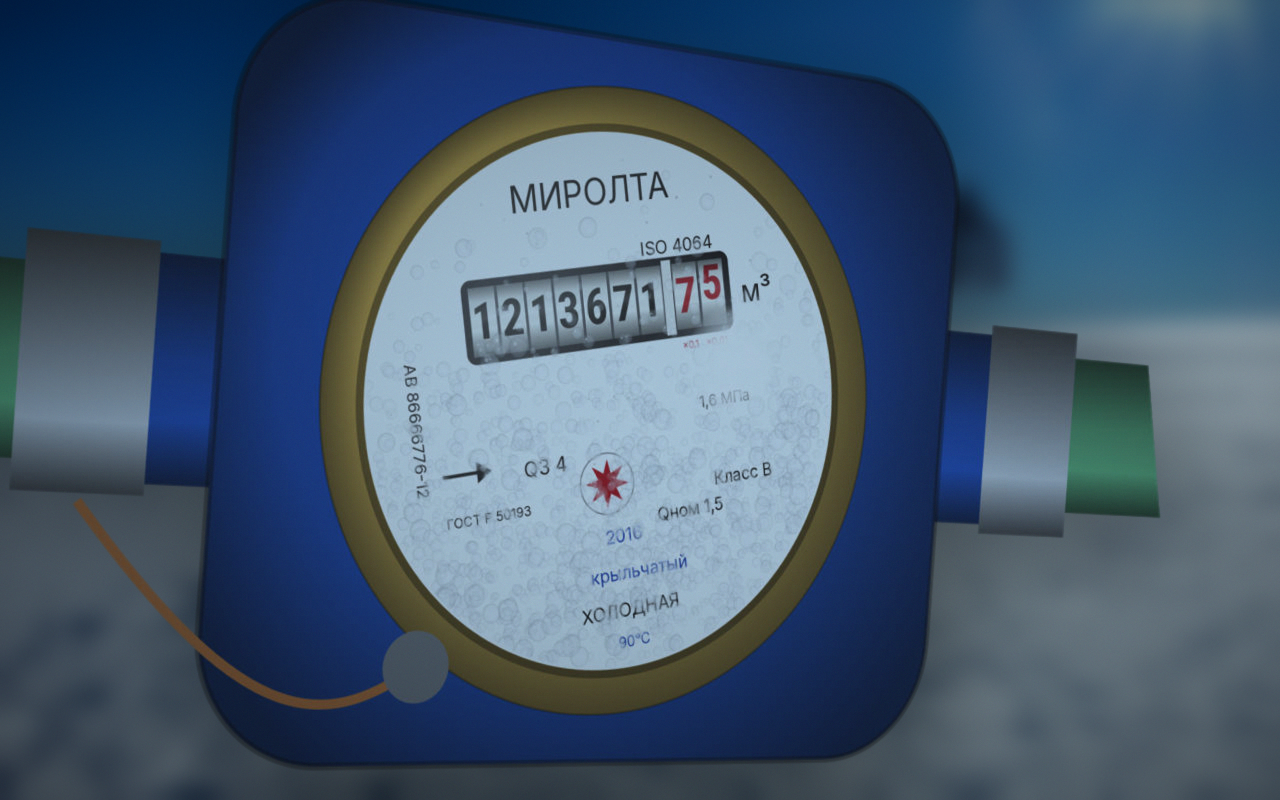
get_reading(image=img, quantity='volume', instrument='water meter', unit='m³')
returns 1213671.75 m³
